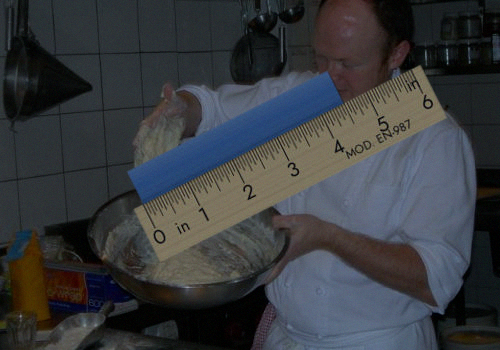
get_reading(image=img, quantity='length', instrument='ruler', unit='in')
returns 4.5 in
